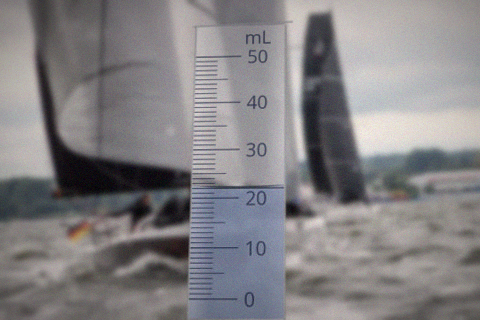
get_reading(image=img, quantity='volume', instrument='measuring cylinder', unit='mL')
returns 22 mL
